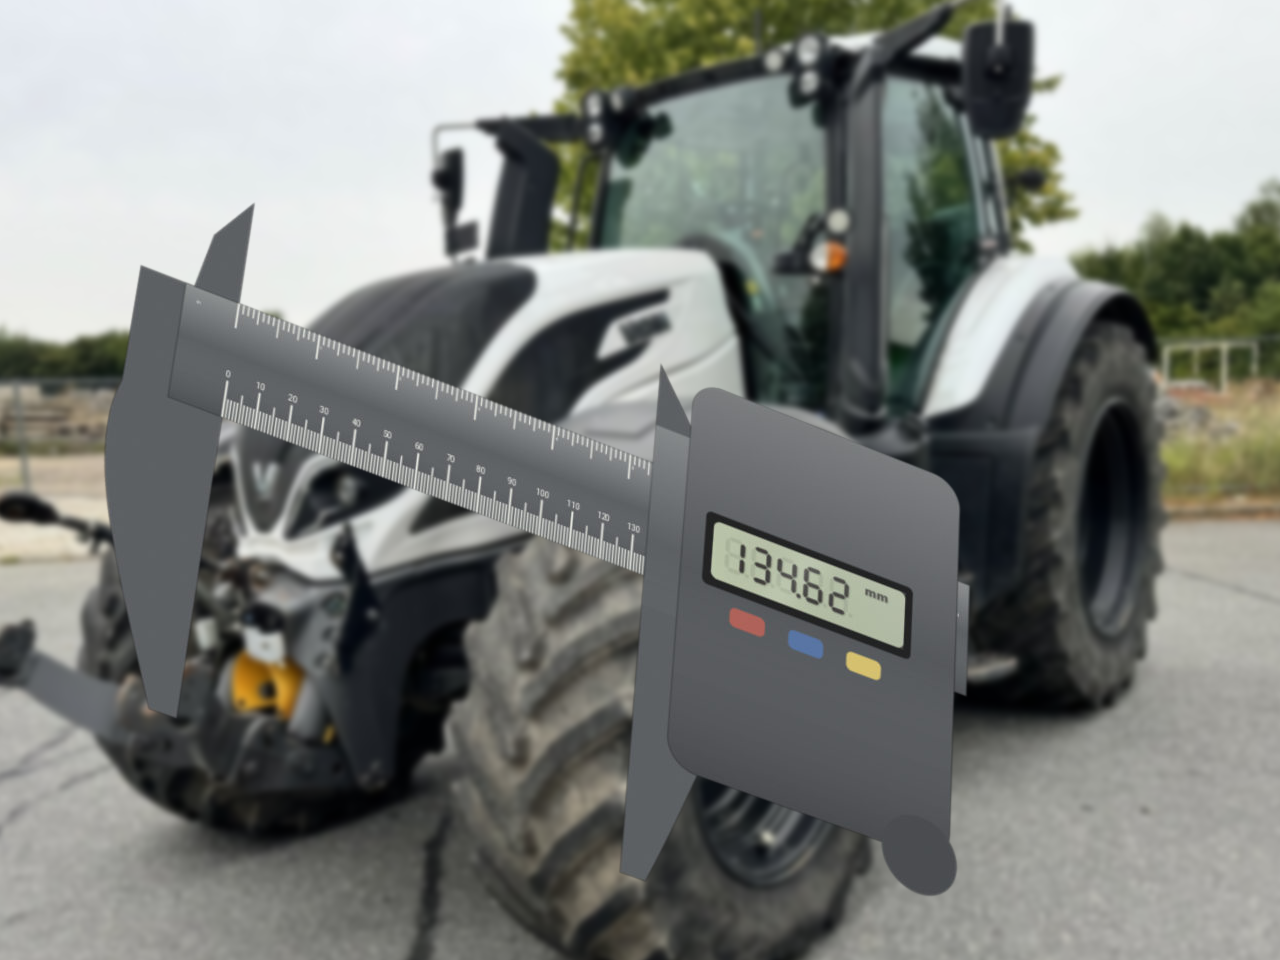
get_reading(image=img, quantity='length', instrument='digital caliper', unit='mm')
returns 134.62 mm
